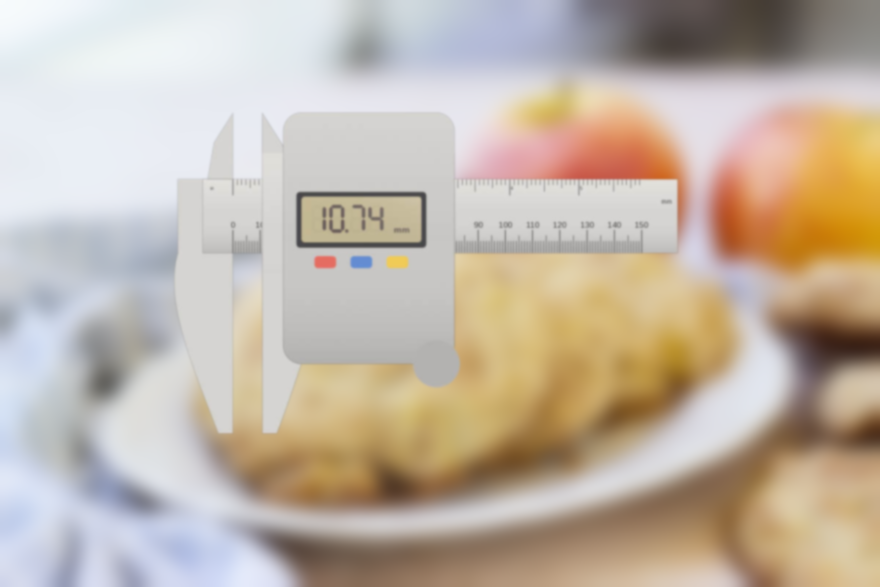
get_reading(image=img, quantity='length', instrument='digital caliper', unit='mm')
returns 10.74 mm
